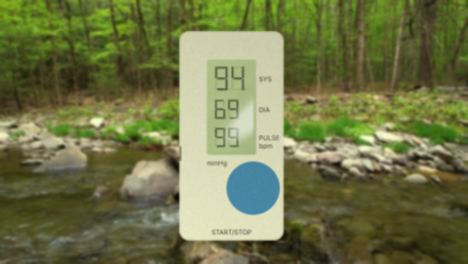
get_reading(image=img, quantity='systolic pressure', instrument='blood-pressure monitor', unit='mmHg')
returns 94 mmHg
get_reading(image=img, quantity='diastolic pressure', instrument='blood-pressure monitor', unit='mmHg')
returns 69 mmHg
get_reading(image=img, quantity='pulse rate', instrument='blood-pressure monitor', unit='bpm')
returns 99 bpm
